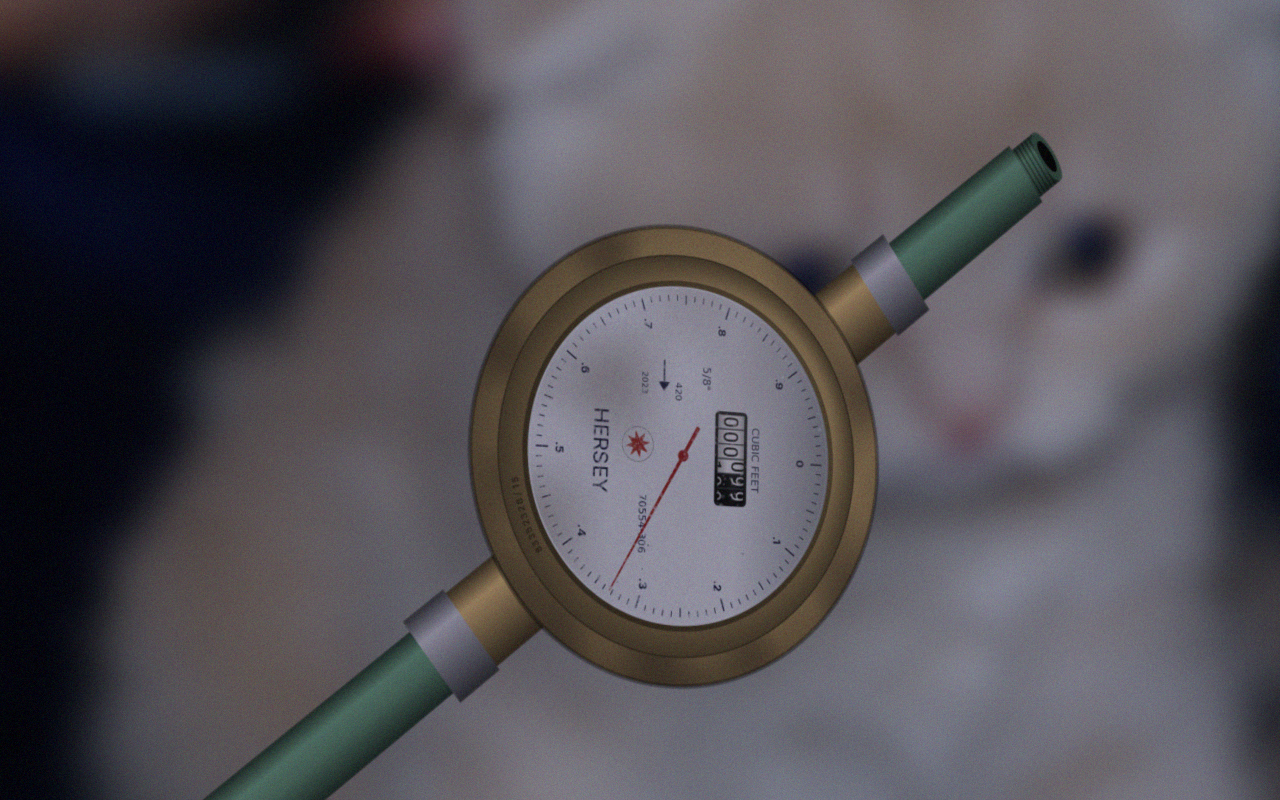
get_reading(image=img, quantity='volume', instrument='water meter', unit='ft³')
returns 99.33 ft³
